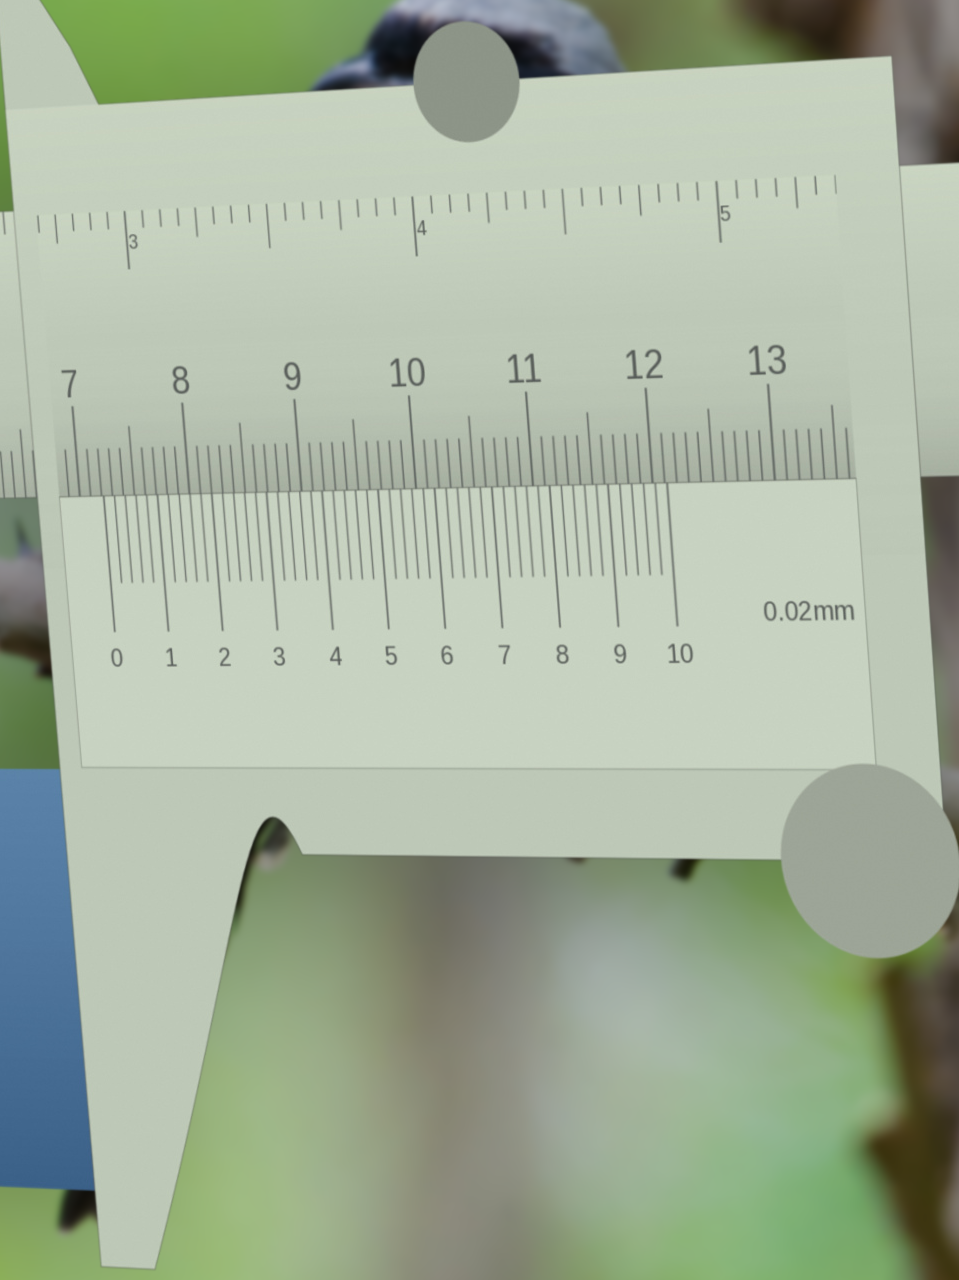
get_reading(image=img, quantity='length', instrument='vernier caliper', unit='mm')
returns 72.2 mm
